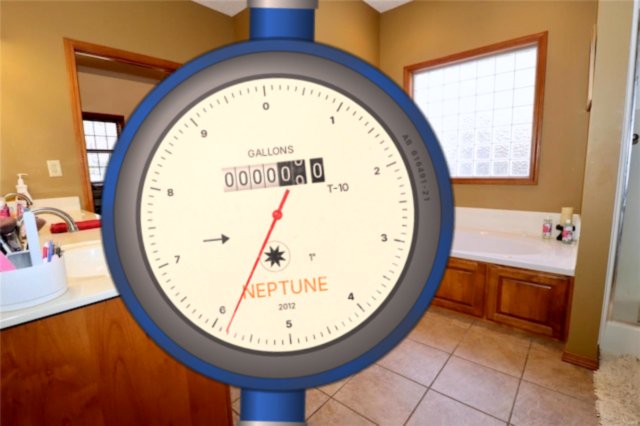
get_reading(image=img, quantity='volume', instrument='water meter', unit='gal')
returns 85.8 gal
